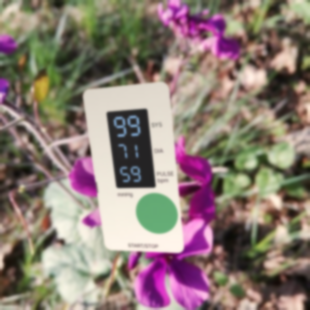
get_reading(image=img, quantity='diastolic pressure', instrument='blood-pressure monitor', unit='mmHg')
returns 71 mmHg
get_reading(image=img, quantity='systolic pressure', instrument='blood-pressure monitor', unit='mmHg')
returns 99 mmHg
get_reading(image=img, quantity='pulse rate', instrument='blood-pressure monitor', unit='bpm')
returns 59 bpm
